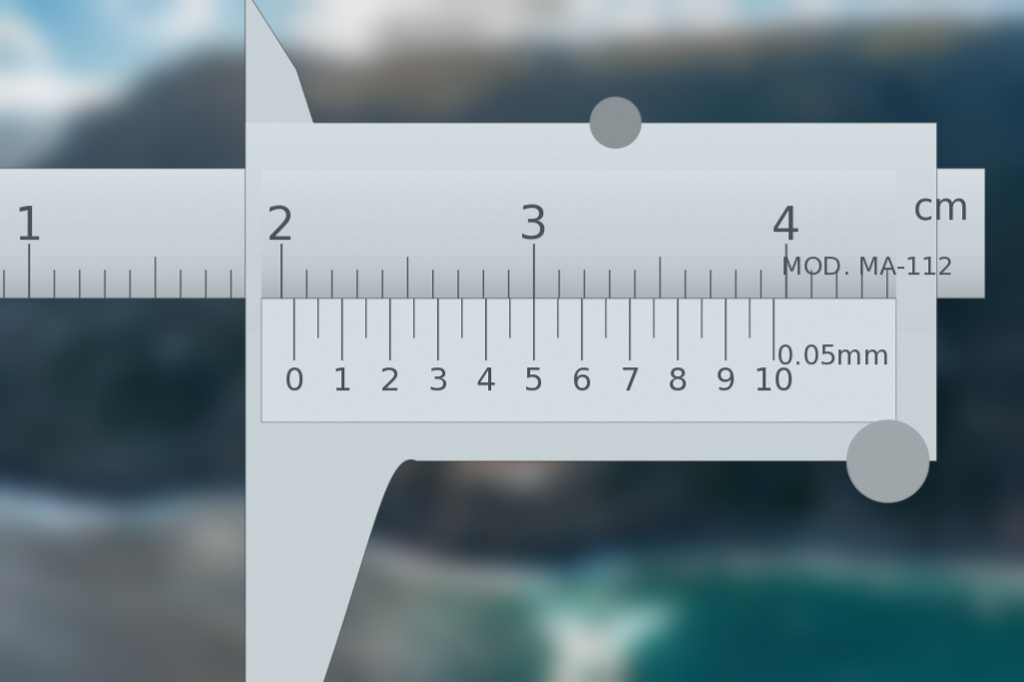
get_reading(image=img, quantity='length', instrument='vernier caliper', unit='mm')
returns 20.50 mm
